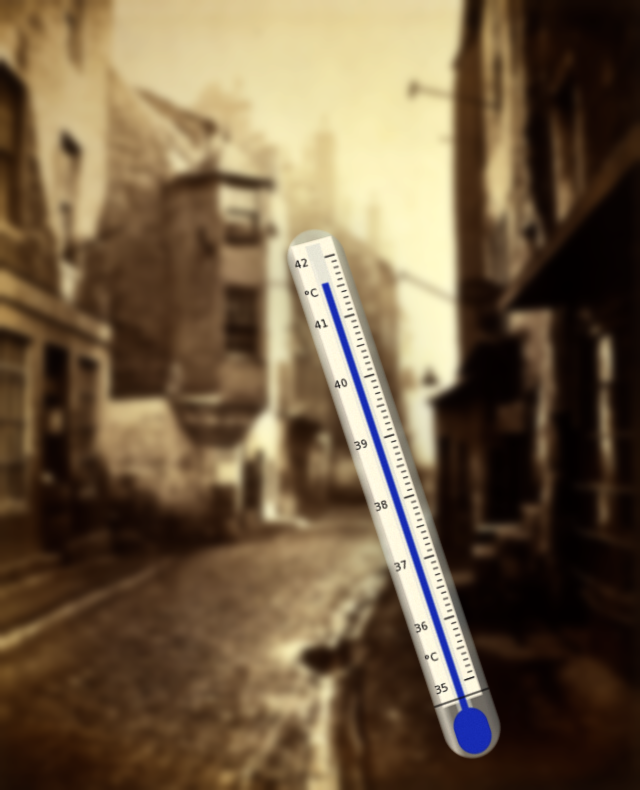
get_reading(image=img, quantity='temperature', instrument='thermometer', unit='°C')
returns 41.6 °C
